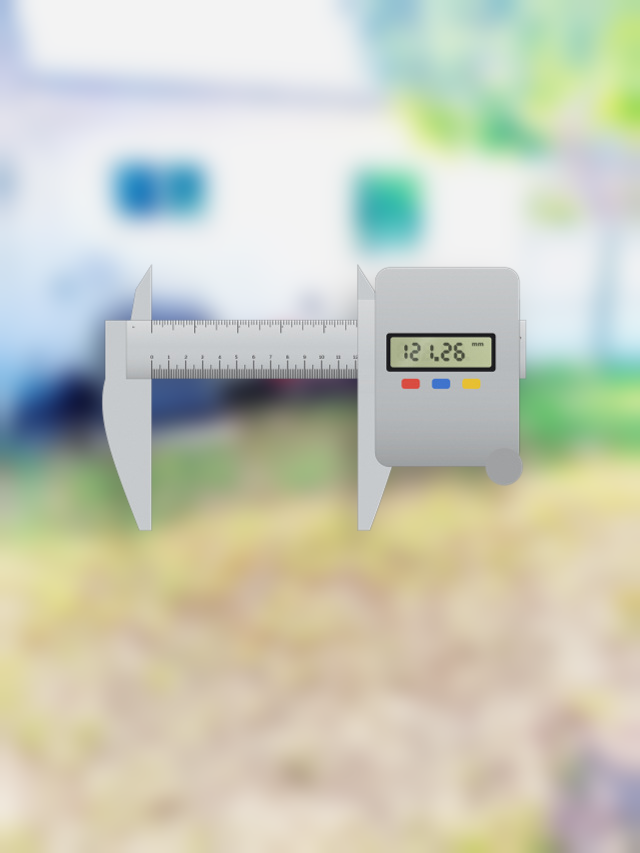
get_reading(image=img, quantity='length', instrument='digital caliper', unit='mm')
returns 121.26 mm
